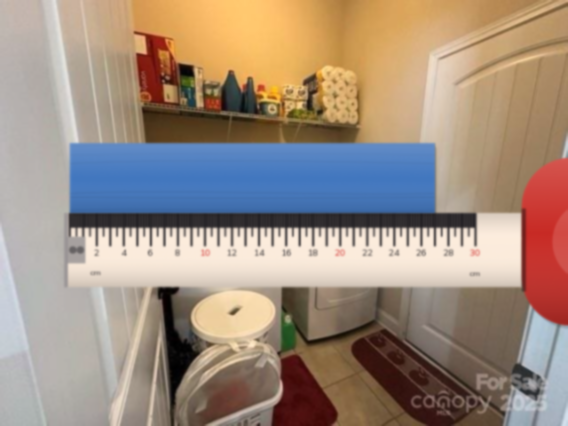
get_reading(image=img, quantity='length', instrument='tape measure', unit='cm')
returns 27 cm
